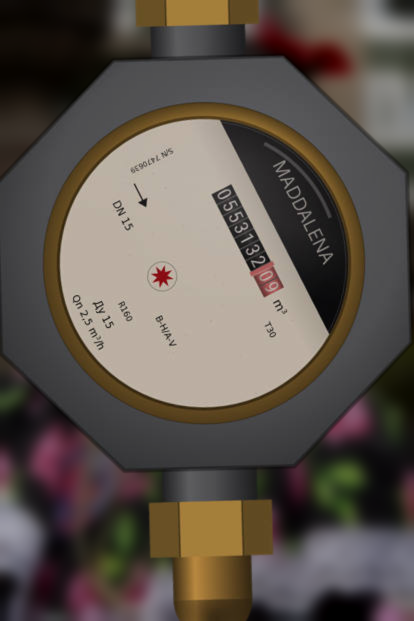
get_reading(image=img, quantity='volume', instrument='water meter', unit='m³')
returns 553132.09 m³
